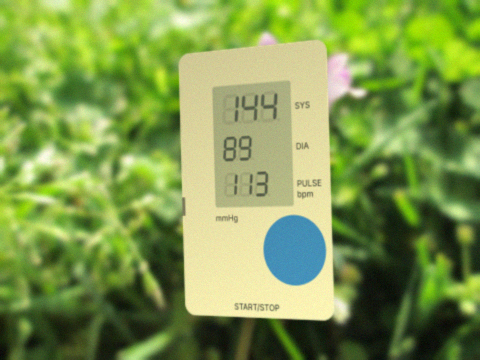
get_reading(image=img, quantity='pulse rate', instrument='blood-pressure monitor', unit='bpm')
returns 113 bpm
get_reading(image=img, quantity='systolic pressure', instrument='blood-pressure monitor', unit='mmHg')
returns 144 mmHg
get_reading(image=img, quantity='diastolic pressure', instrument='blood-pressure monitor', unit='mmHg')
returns 89 mmHg
